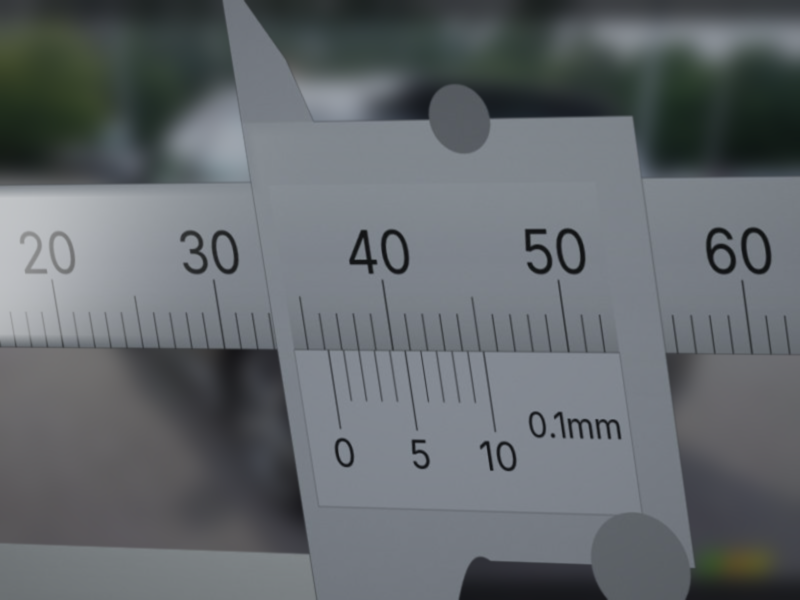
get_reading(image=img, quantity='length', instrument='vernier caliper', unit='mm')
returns 36.2 mm
